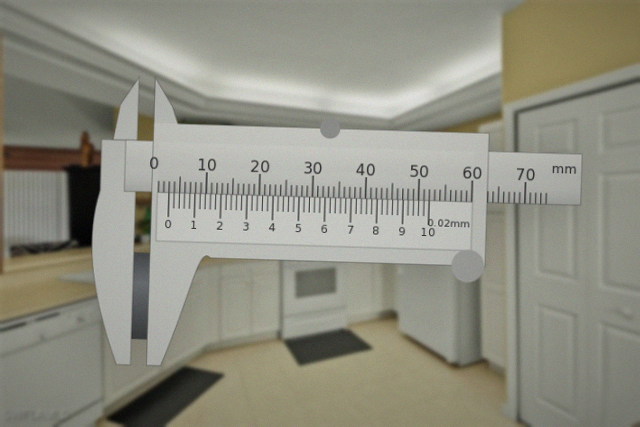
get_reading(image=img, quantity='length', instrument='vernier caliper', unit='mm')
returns 3.0 mm
